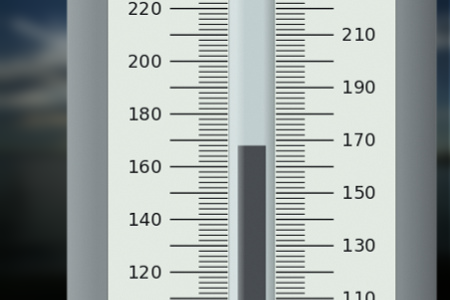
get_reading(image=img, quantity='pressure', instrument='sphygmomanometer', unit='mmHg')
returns 168 mmHg
